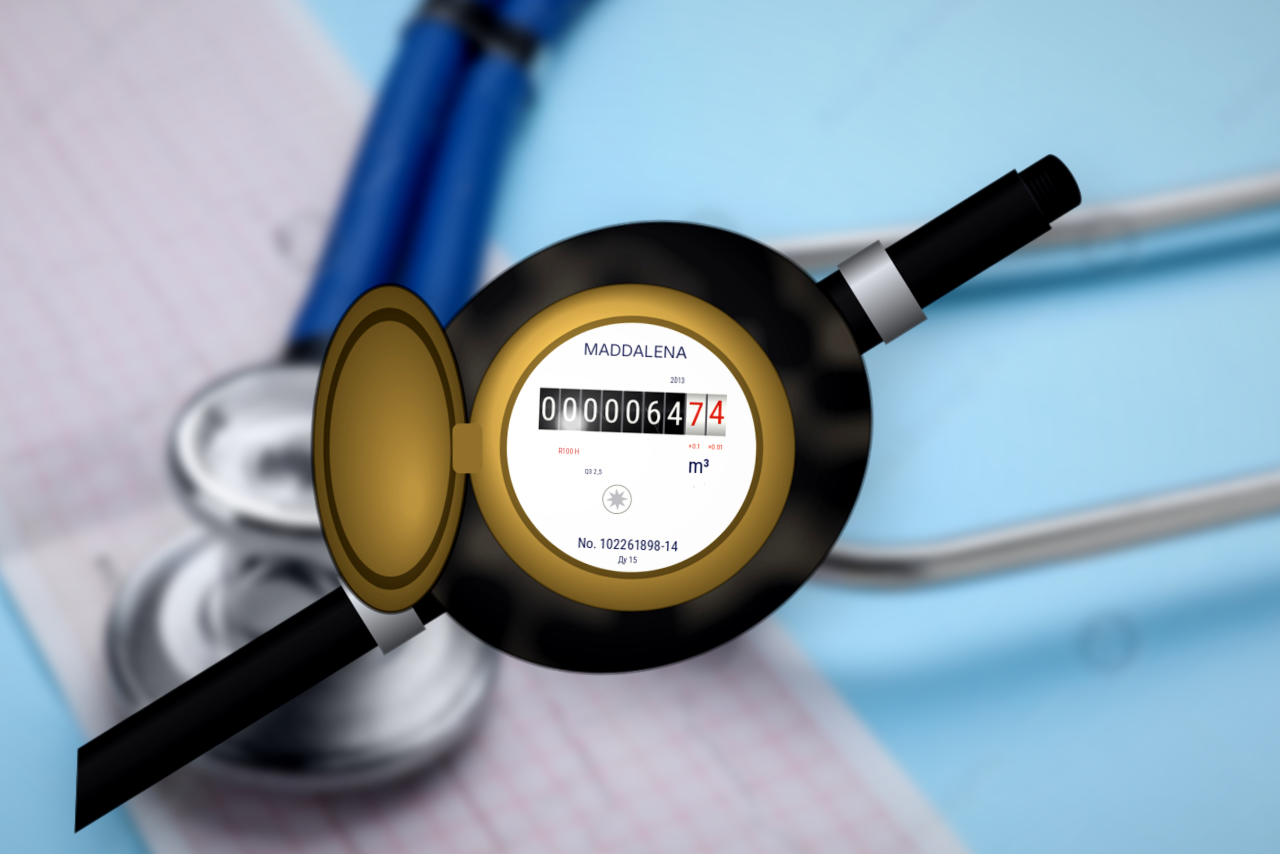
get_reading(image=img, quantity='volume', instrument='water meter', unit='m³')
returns 64.74 m³
